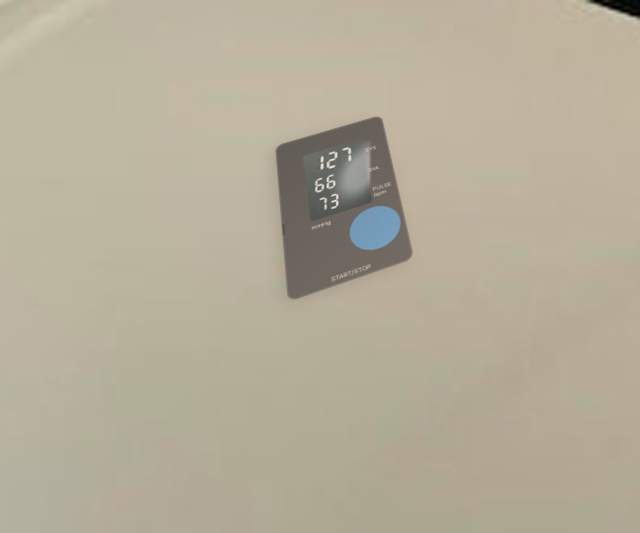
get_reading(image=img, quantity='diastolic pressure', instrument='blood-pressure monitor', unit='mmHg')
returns 66 mmHg
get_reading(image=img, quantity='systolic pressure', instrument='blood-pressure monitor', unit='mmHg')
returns 127 mmHg
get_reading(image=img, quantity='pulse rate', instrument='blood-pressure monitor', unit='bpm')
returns 73 bpm
